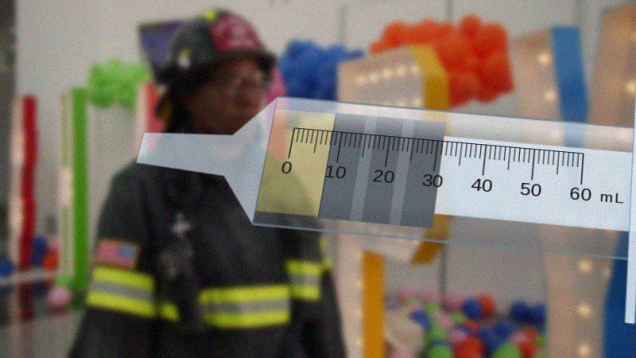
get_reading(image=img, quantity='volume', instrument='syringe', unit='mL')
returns 8 mL
